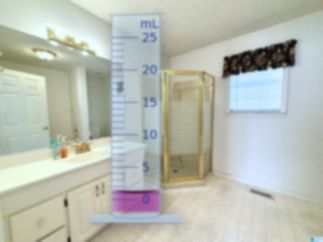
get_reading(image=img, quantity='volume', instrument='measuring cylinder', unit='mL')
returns 1 mL
